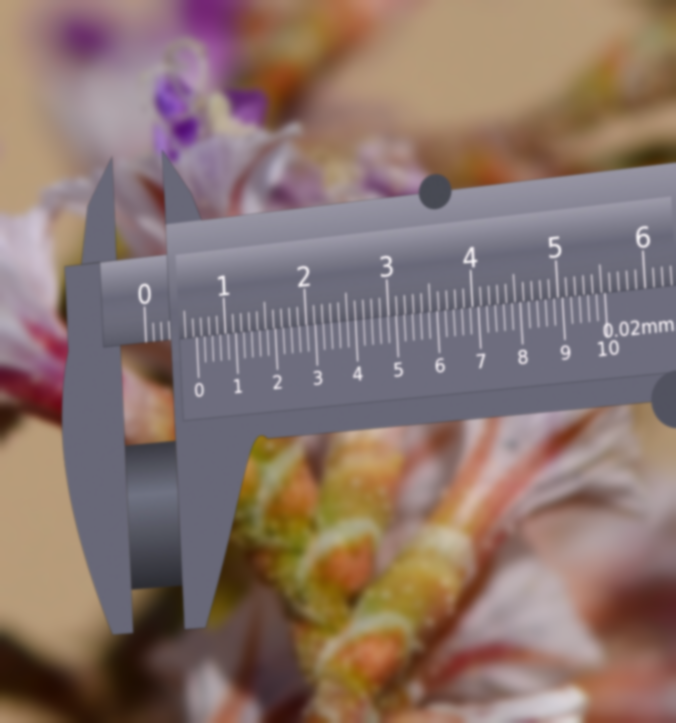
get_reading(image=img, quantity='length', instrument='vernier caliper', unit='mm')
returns 6.4 mm
